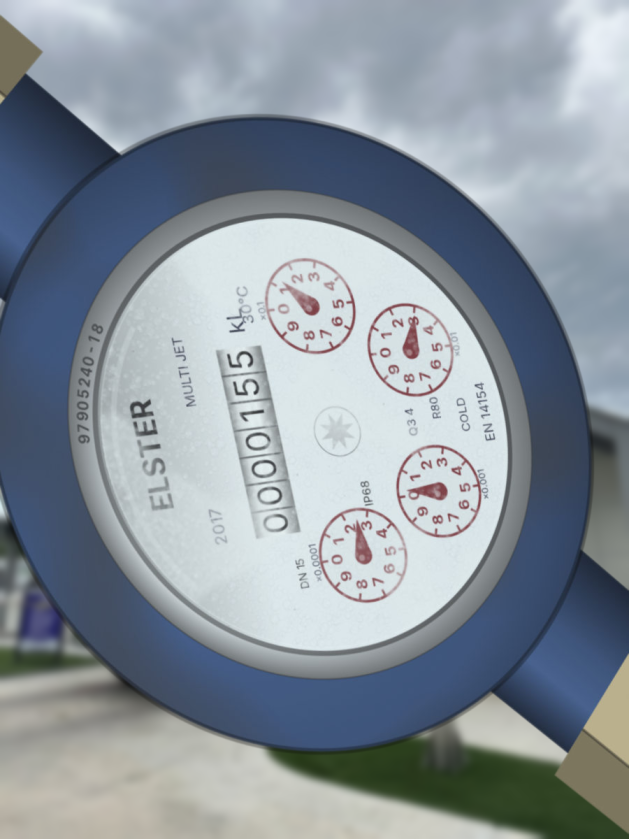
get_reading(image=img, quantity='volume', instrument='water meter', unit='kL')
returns 155.1302 kL
